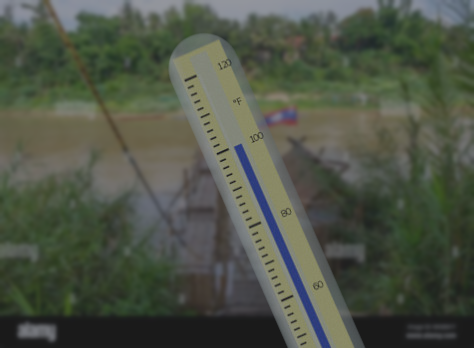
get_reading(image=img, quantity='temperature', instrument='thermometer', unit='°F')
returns 100 °F
